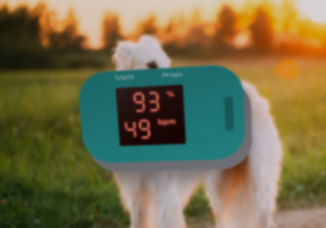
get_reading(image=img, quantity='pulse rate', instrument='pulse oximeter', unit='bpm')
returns 49 bpm
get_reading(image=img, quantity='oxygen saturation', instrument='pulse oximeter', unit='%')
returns 93 %
